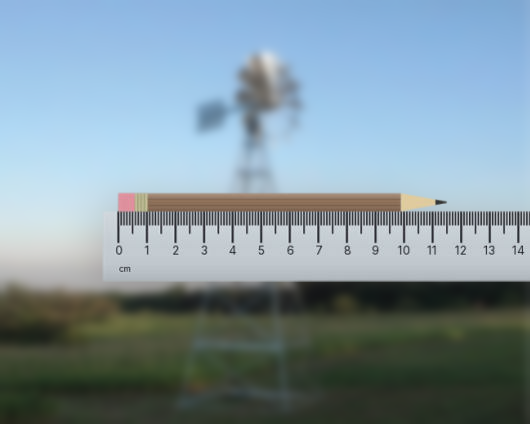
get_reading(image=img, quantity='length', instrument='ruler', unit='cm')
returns 11.5 cm
